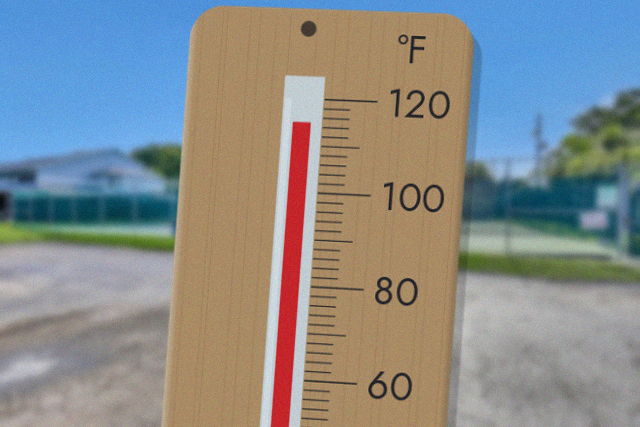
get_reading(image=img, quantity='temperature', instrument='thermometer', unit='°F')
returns 115 °F
